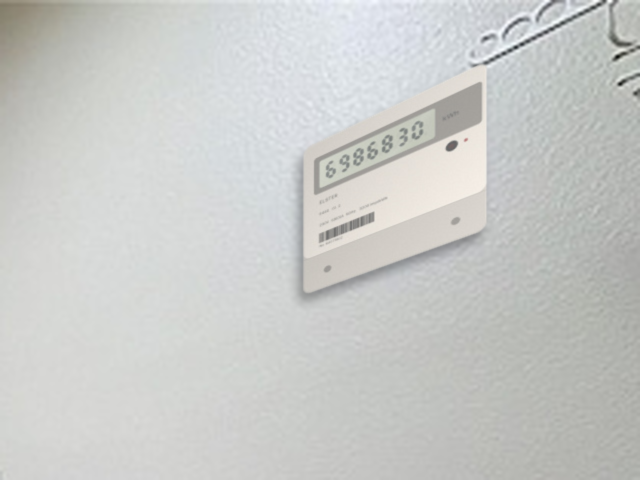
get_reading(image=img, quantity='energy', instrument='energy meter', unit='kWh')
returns 6986830 kWh
